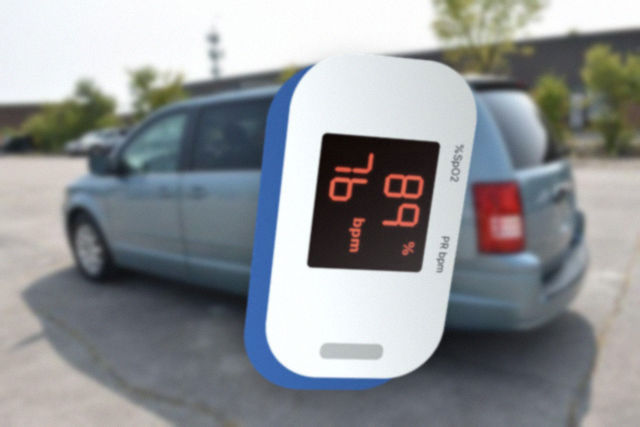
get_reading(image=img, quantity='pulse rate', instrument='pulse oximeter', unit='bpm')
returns 76 bpm
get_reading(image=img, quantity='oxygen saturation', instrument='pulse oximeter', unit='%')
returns 89 %
